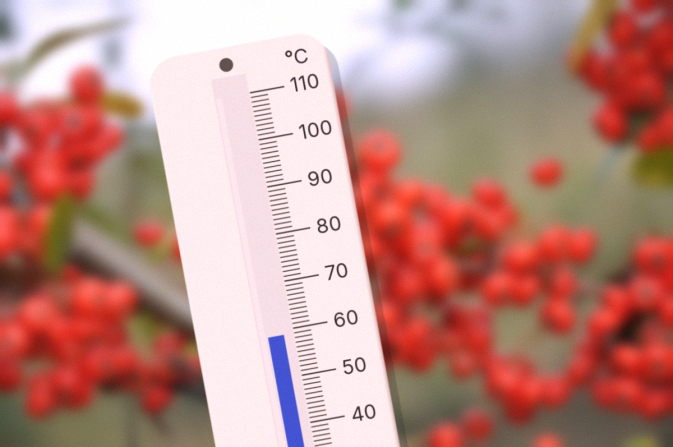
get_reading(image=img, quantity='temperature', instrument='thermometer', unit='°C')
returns 59 °C
